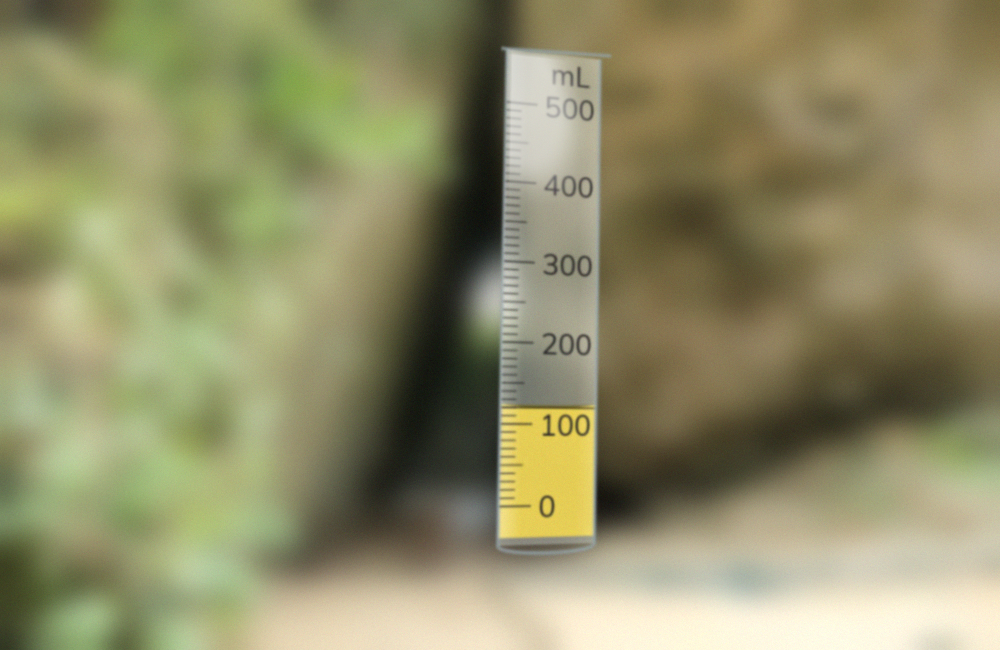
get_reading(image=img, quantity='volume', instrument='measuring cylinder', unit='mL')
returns 120 mL
